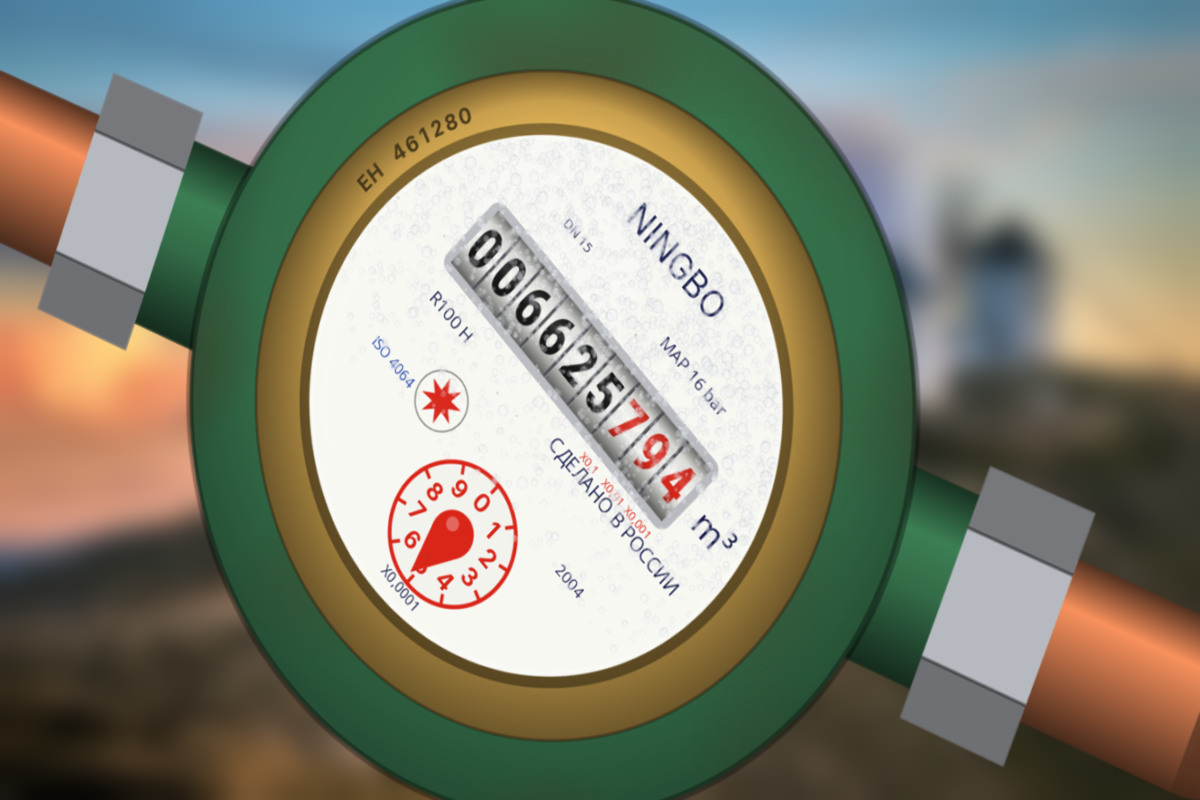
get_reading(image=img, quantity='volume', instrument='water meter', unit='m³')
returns 6625.7945 m³
